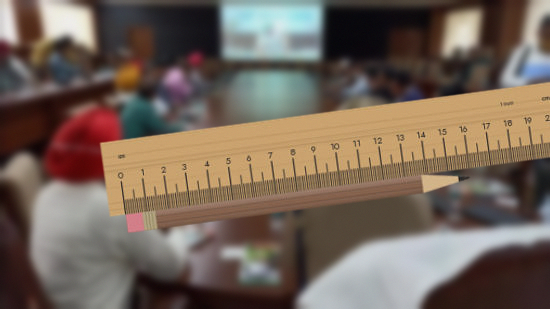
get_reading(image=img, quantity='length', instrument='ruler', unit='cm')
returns 16 cm
